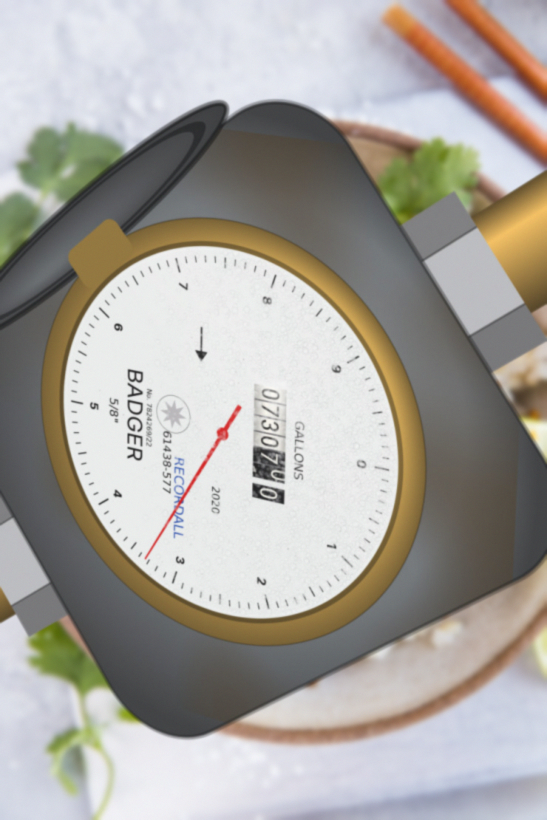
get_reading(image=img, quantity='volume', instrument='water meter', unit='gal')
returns 730703.3 gal
